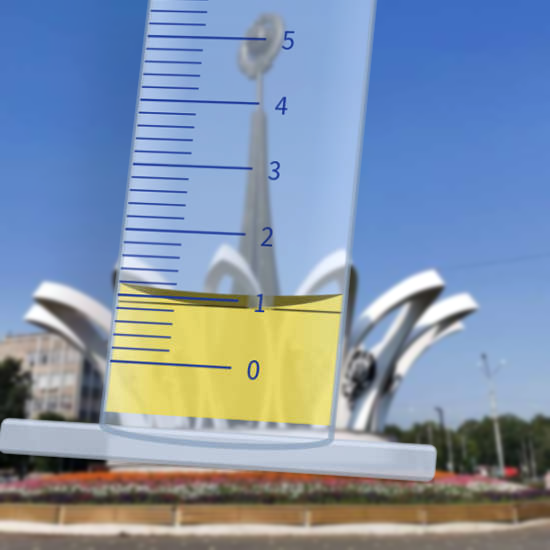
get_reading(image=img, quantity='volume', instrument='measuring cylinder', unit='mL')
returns 0.9 mL
